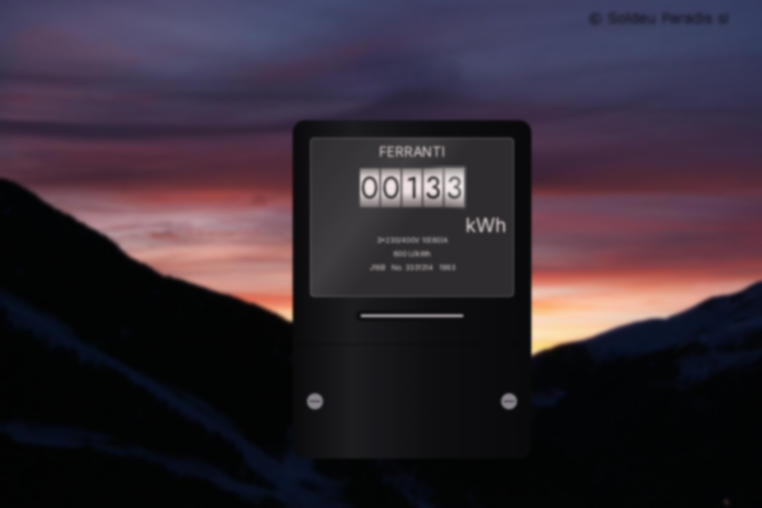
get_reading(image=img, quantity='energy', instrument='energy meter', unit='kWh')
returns 133 kWh
